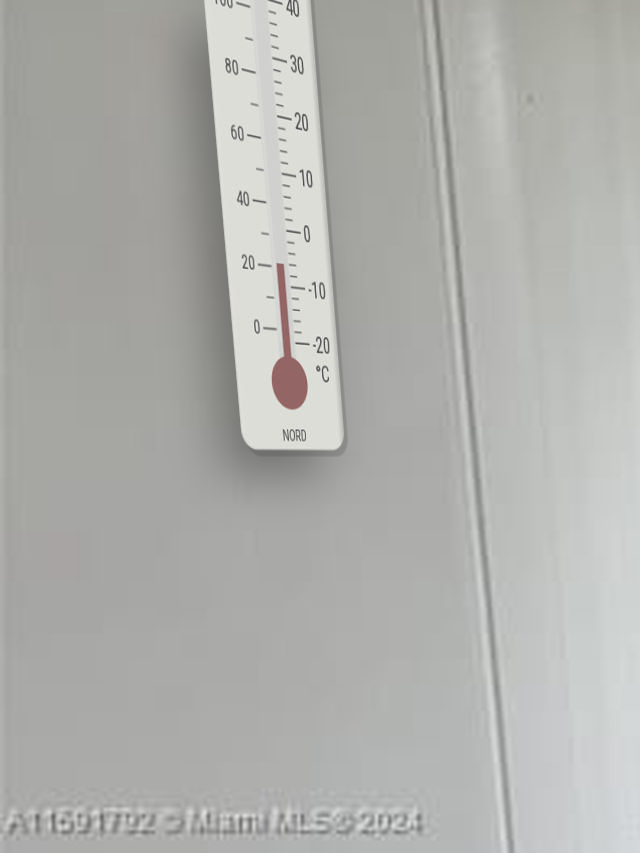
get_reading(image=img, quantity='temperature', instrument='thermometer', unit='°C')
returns -6 °C
